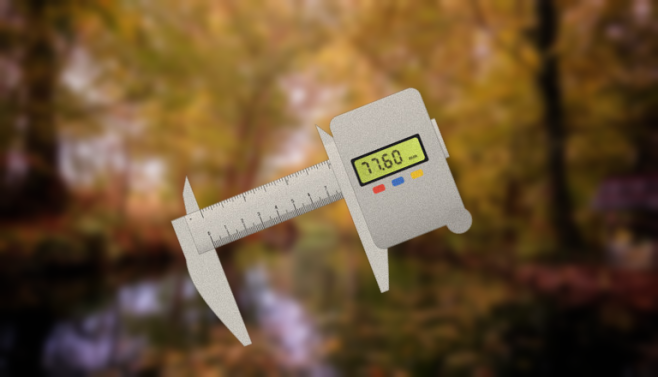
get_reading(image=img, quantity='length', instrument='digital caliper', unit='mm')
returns 77.60 mm
